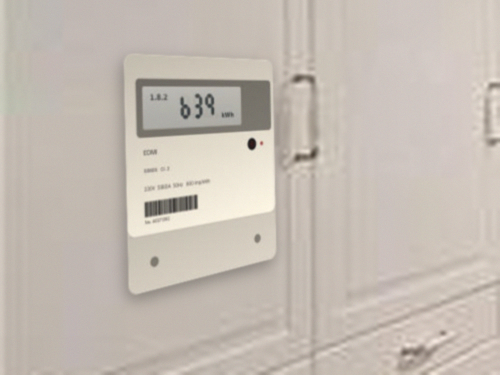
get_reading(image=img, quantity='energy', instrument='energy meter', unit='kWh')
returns 639 kWh
